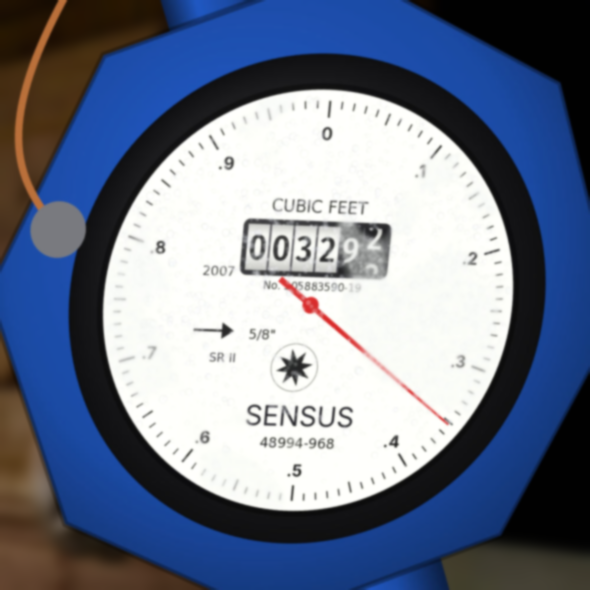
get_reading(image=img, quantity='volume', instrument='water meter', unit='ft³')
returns 3292.35 ft³
